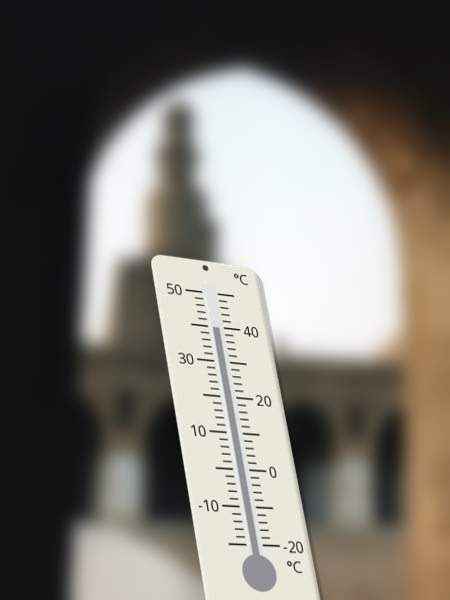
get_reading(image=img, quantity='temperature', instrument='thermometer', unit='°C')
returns 40 °C
